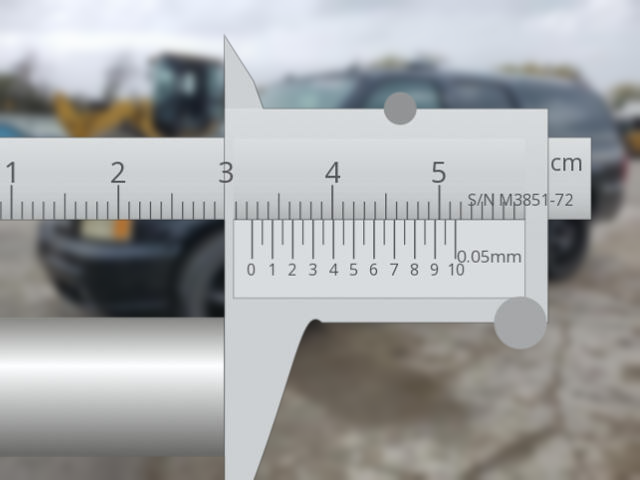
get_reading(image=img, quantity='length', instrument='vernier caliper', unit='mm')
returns 32.5 mm
